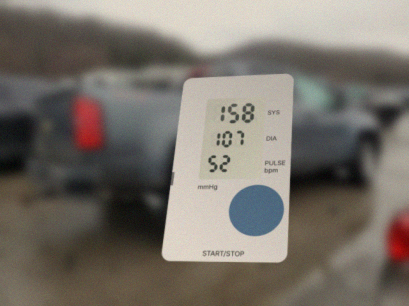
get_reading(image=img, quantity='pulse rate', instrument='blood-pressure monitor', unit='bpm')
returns 52 bpm
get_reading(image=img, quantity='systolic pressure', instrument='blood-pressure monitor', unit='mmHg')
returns 158 mmHg
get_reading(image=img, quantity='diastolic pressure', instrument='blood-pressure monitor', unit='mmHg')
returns 107 mmHg
